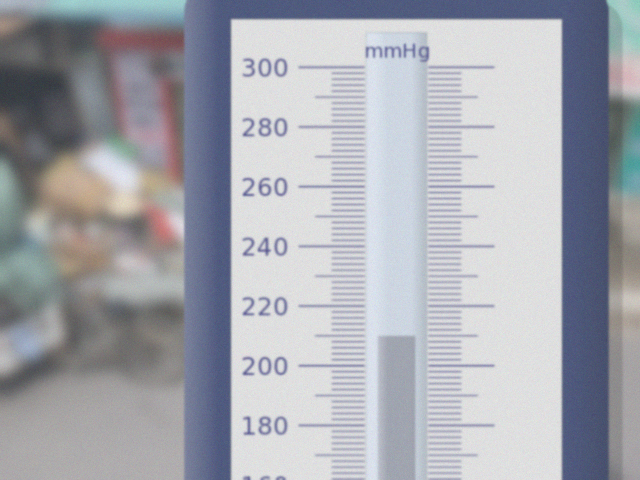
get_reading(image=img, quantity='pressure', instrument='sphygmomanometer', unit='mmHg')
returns 210 mmHg
